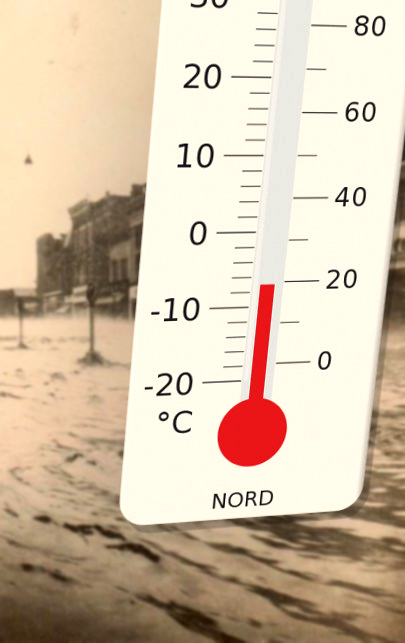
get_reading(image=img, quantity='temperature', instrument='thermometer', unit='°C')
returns -7 °C
